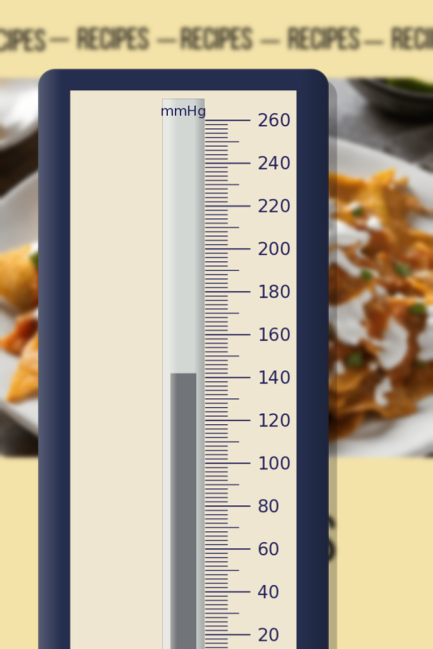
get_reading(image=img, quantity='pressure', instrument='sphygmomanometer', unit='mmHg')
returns 142 mmHg
